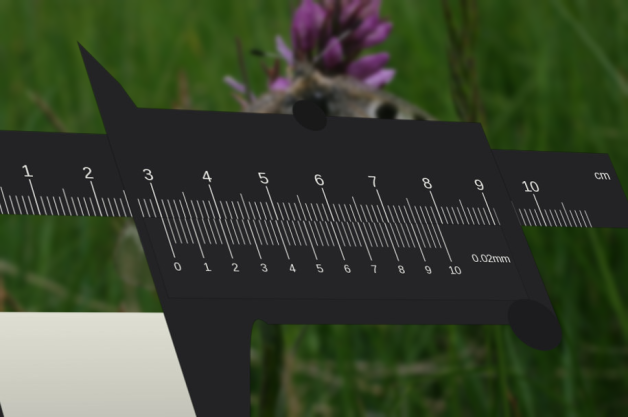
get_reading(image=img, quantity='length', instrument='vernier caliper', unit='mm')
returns 30.0 mm
